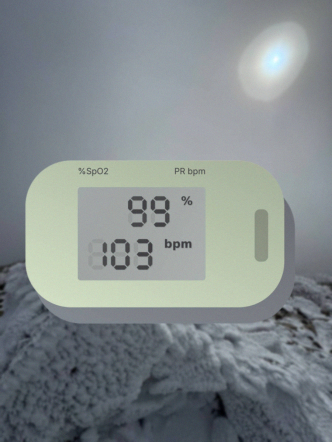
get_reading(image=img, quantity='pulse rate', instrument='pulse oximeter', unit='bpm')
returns 103 bpm
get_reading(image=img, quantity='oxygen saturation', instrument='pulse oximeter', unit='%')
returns 99 %
